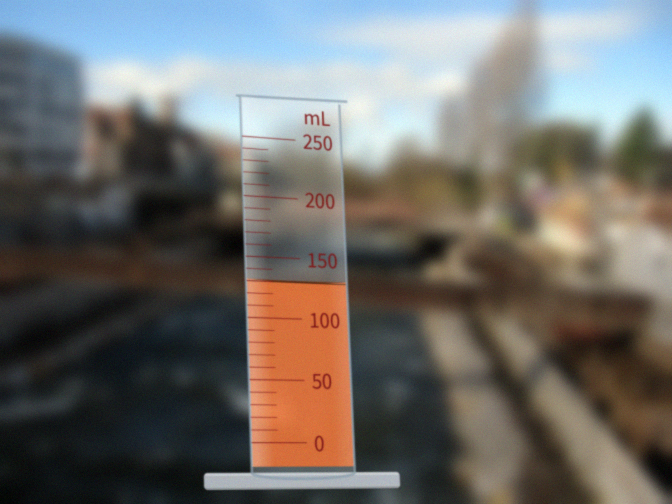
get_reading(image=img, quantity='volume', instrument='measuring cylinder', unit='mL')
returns 130 mL
